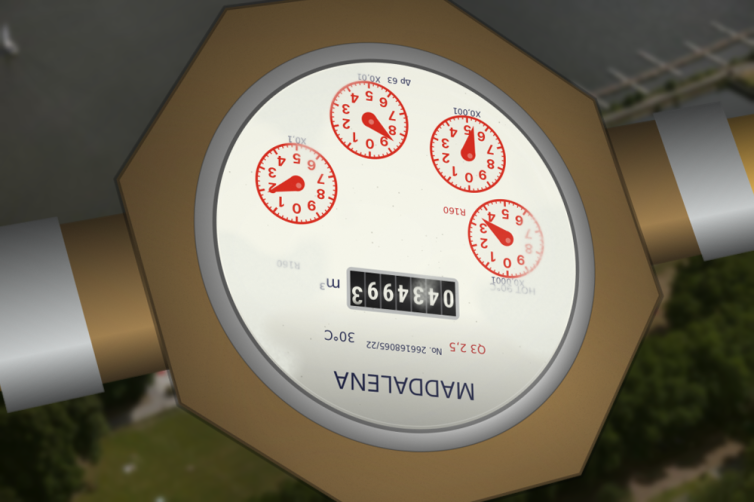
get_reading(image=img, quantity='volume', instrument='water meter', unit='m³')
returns 434993.1853 m³
